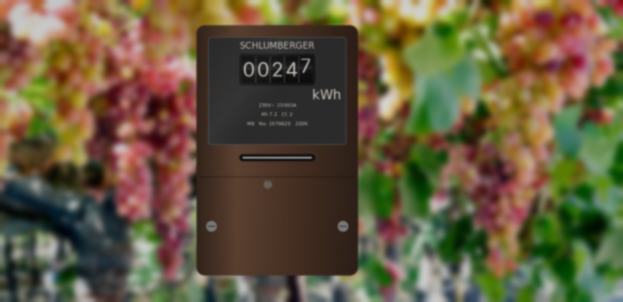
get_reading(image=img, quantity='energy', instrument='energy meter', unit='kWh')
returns 247 kWh
